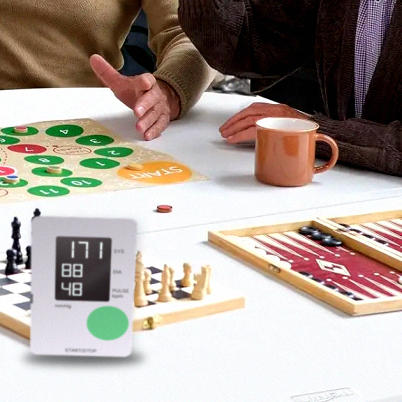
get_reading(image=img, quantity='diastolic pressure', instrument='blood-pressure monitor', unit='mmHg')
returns 88 mmHg
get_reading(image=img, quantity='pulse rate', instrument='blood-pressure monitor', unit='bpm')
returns 48 bpm
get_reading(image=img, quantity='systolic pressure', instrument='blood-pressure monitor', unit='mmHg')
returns 171 mmHg
